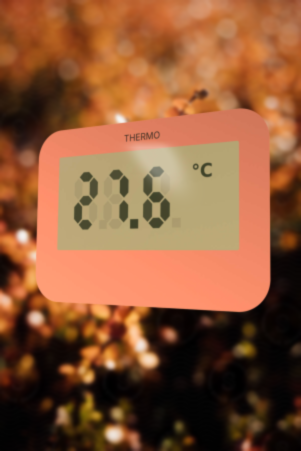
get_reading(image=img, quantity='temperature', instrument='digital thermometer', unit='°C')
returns 27.6 °C
